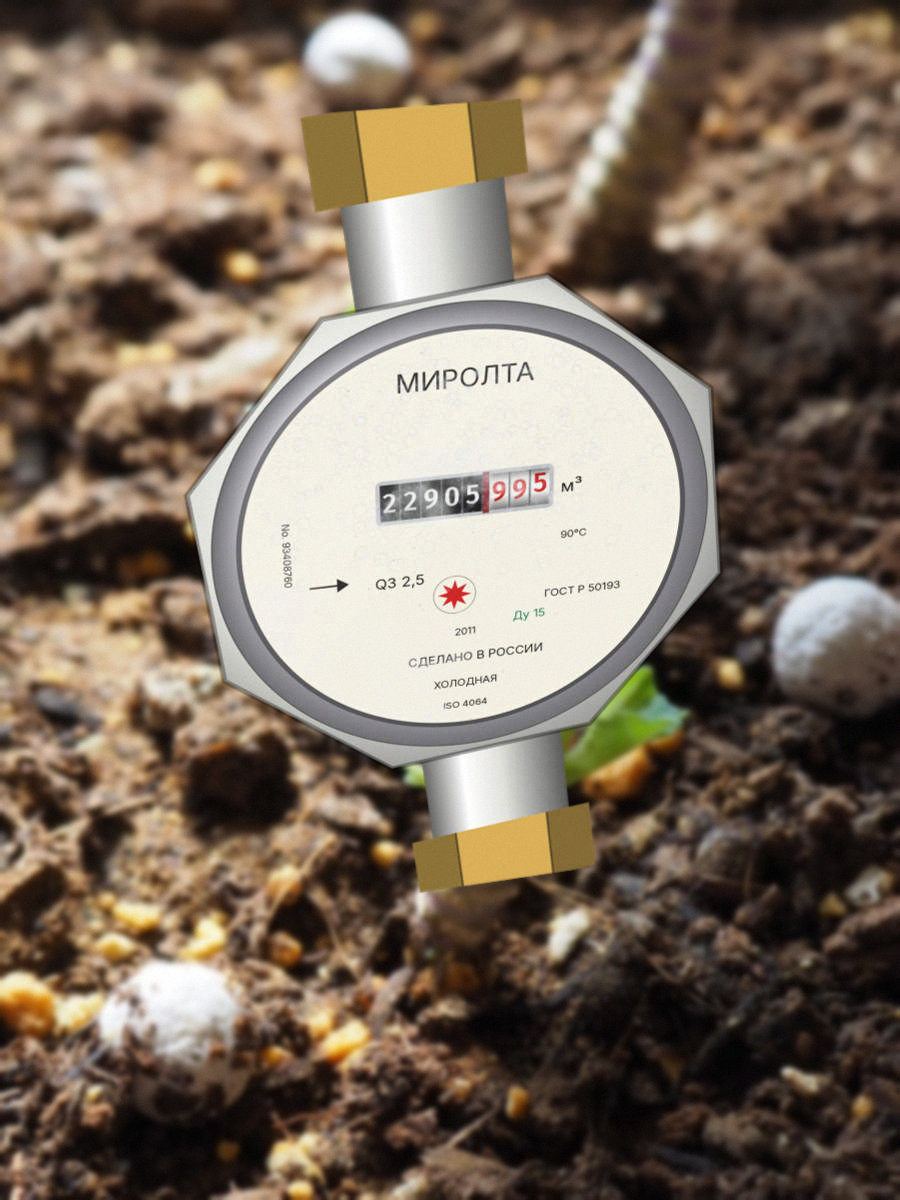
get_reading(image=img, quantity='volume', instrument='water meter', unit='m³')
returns 22905.995 m³
